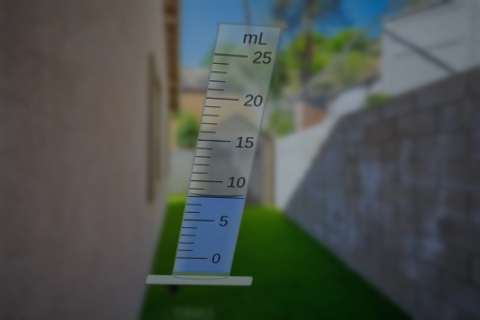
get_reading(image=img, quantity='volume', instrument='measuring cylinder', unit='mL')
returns 8 mL
